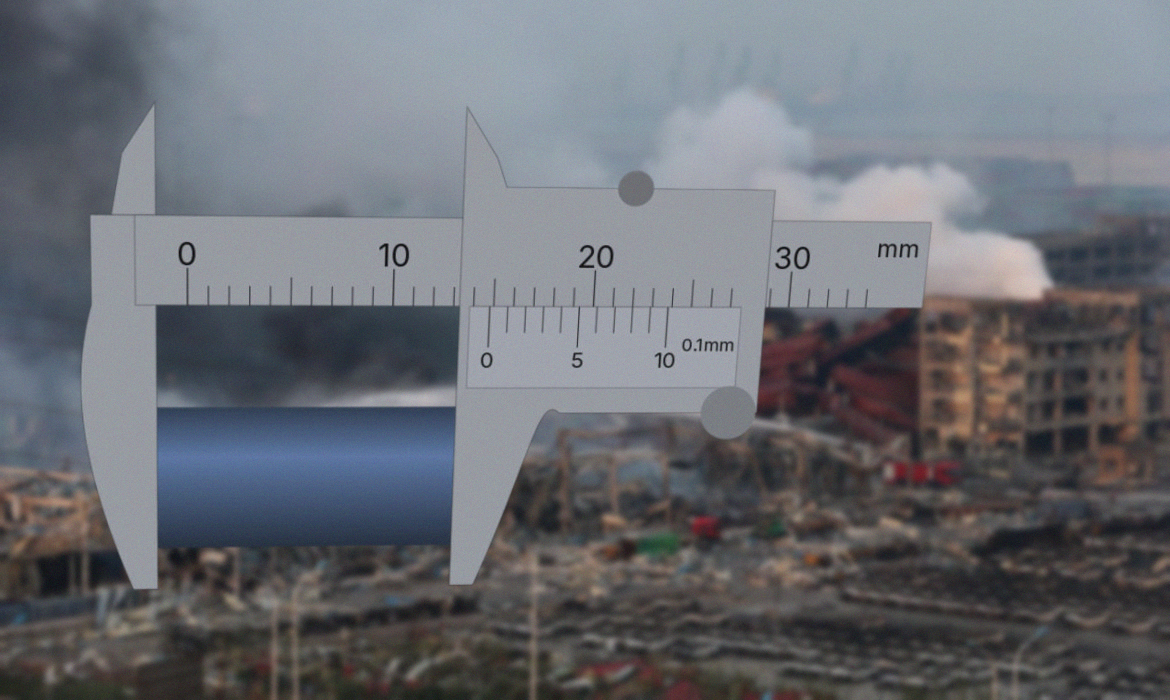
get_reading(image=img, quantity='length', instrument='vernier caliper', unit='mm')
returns 14.8 mm
